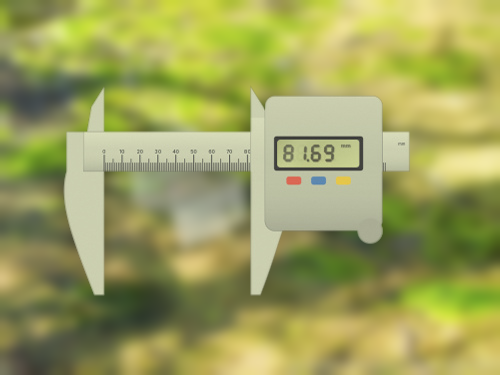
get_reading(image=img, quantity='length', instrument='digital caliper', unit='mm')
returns 81.69 mm
